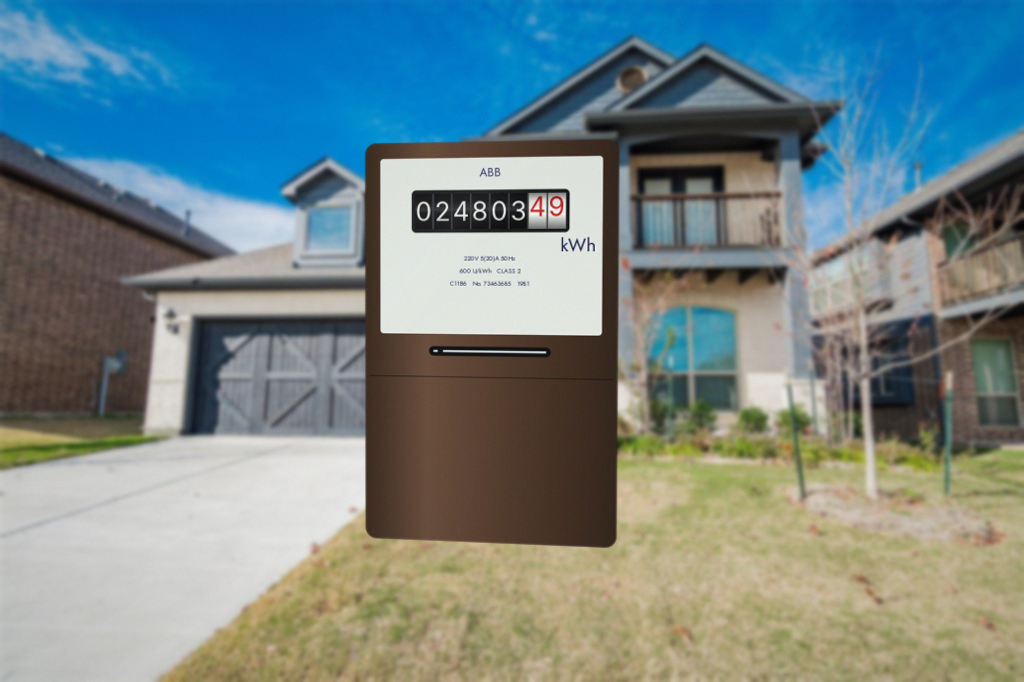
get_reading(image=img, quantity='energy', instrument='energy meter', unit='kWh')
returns 24803.49 kWh
